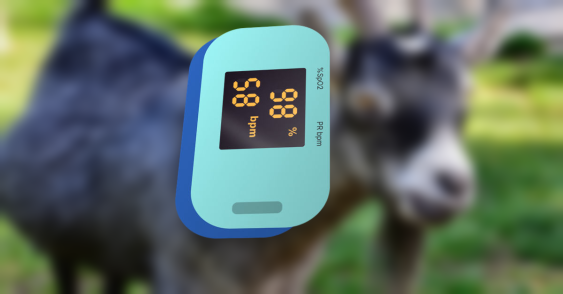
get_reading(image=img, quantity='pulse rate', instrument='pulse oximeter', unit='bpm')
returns 58 bpm
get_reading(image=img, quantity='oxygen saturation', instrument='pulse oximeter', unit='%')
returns 98 %
